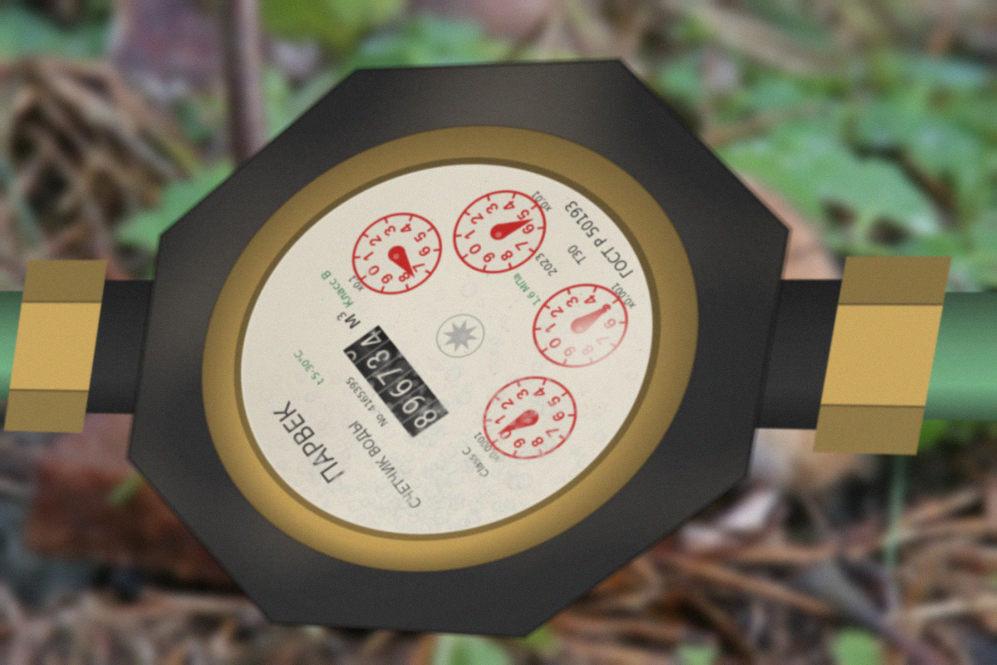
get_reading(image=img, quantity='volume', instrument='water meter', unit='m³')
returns 896733.7550 m³
